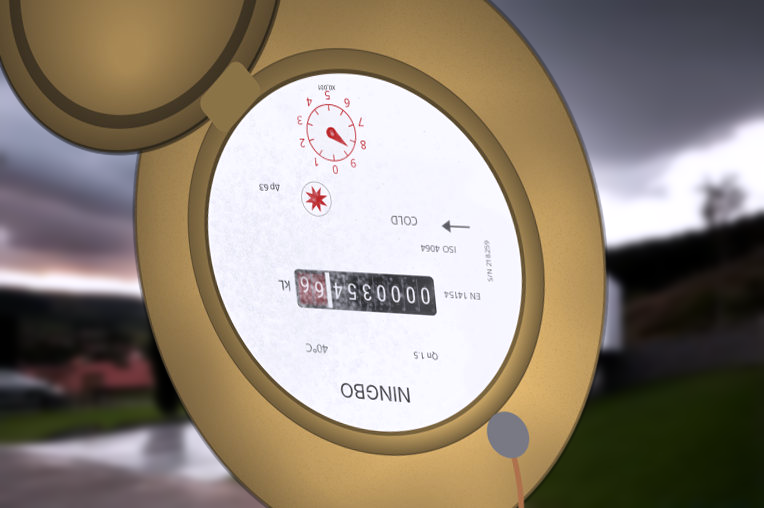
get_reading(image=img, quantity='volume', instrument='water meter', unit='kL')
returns 354.658 kL
